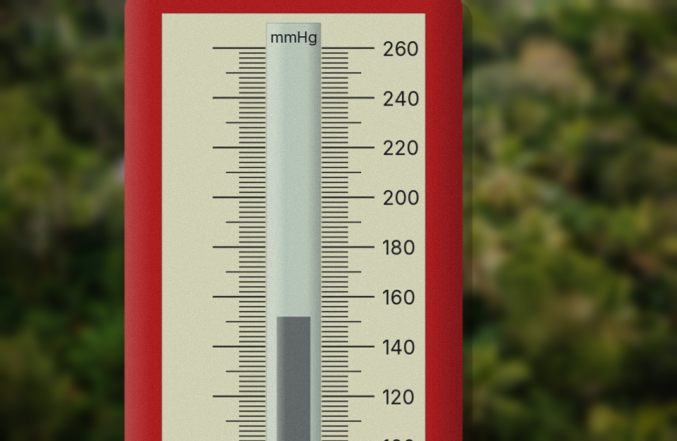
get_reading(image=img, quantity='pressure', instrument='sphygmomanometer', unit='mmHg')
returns 152 mmHg
